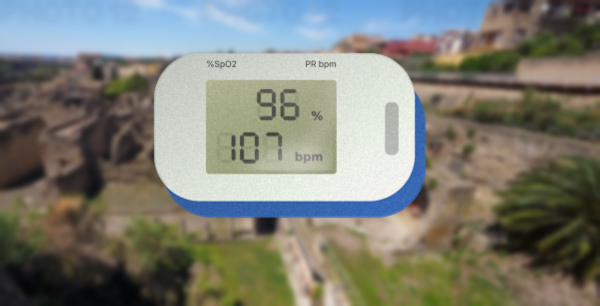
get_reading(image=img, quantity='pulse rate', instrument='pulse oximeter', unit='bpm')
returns 107 bpm
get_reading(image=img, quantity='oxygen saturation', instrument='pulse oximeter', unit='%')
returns 96 %
